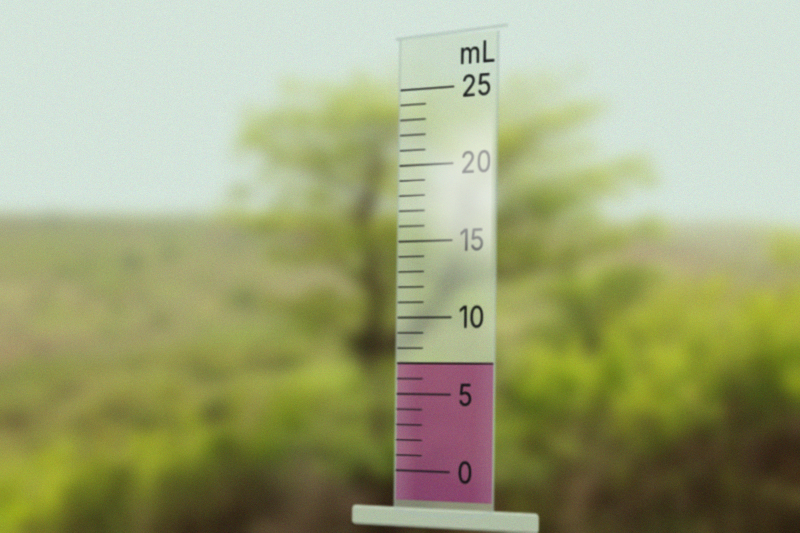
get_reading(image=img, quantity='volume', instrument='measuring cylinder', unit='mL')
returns 7 mL
